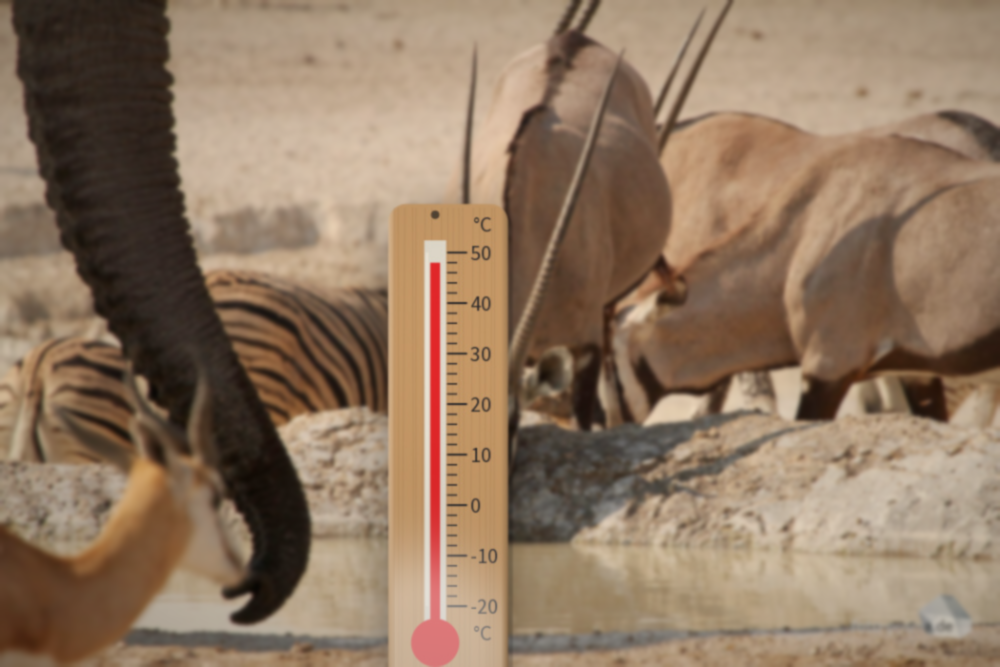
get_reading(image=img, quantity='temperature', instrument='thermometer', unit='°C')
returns 48 °C
